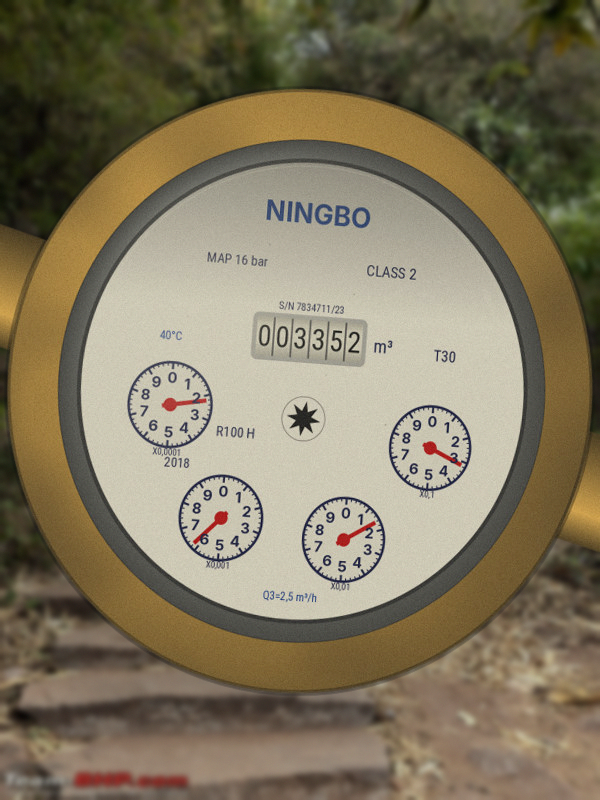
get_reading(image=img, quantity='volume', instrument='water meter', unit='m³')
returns 3352.3162 m³
